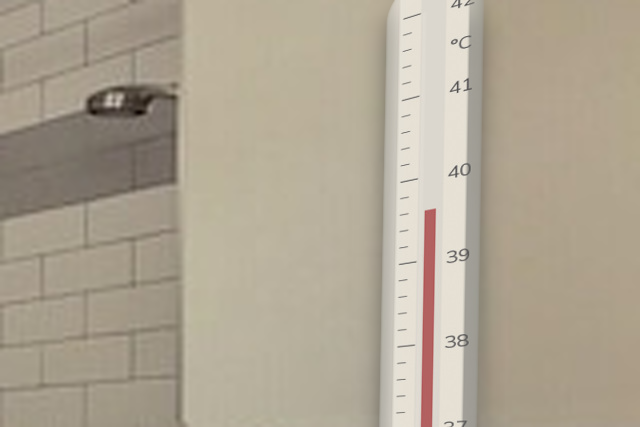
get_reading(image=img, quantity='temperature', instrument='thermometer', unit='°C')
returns 39.6 °C
